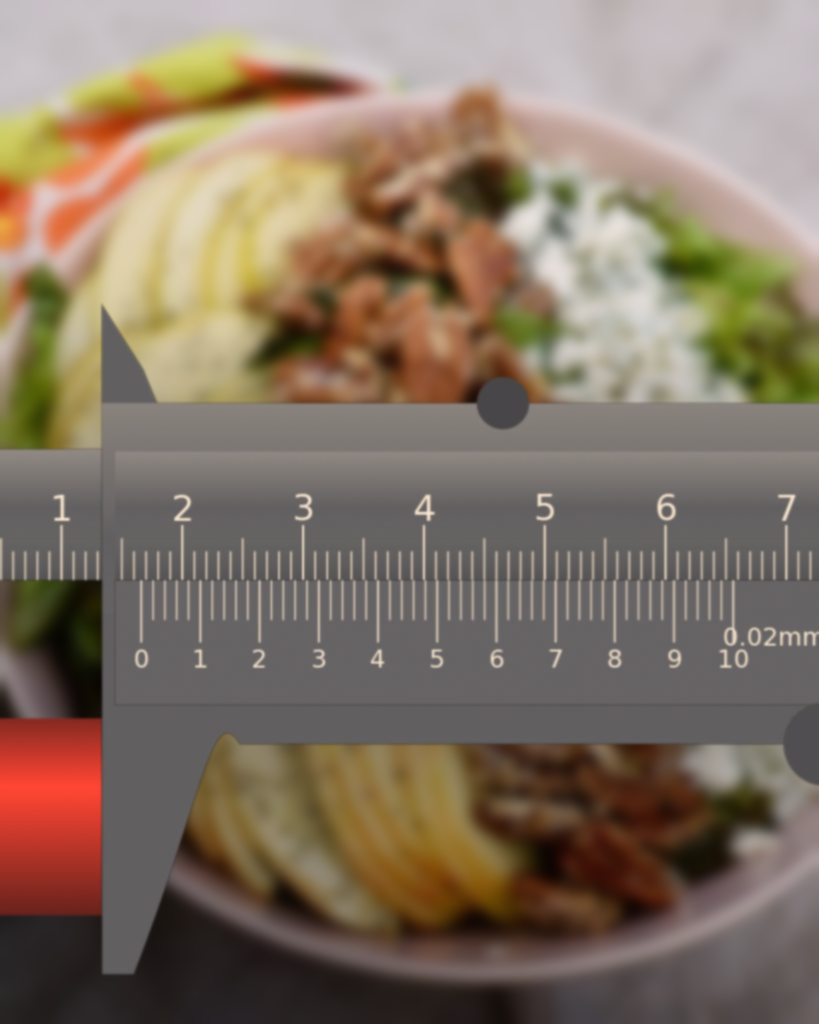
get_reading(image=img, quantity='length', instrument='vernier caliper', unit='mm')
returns 16.6 mm
